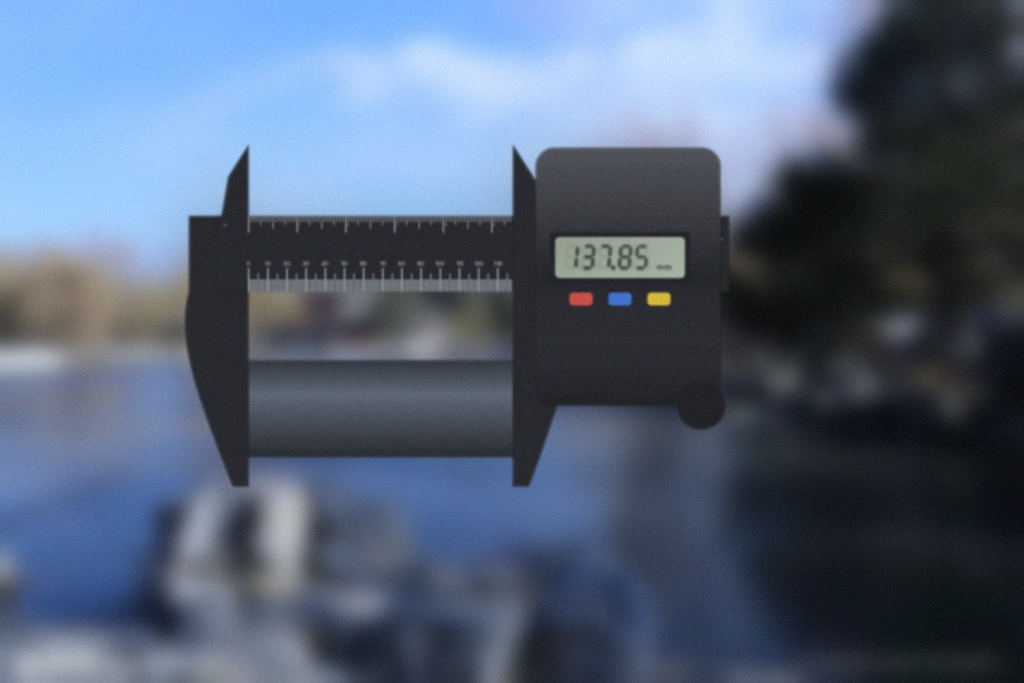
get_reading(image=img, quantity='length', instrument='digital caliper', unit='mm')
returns 137.85 mm
